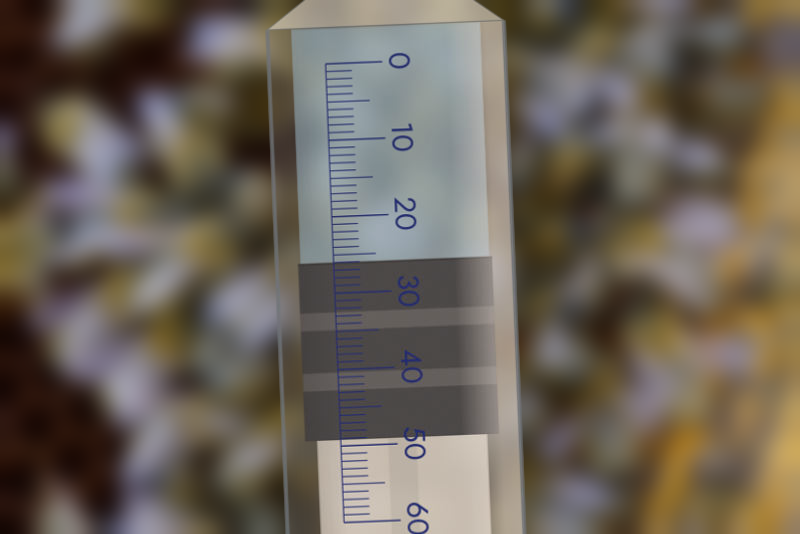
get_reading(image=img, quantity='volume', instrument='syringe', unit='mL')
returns 26 mL
